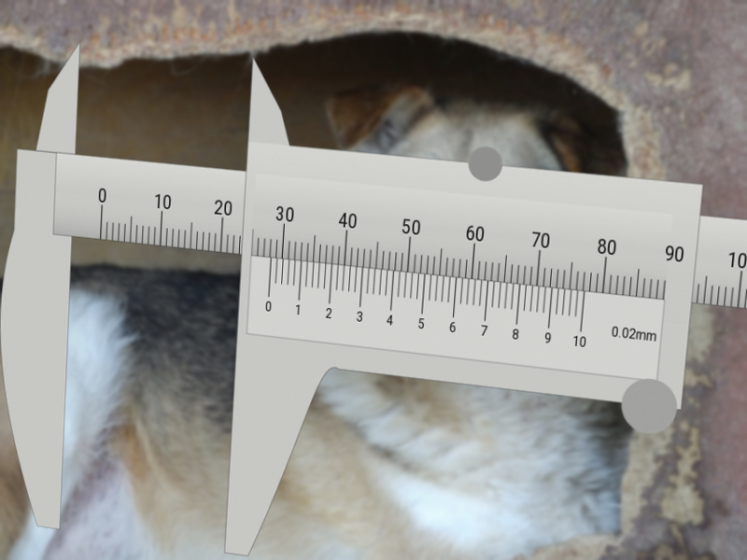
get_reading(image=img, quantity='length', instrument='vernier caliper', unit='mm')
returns 28.2 mm
